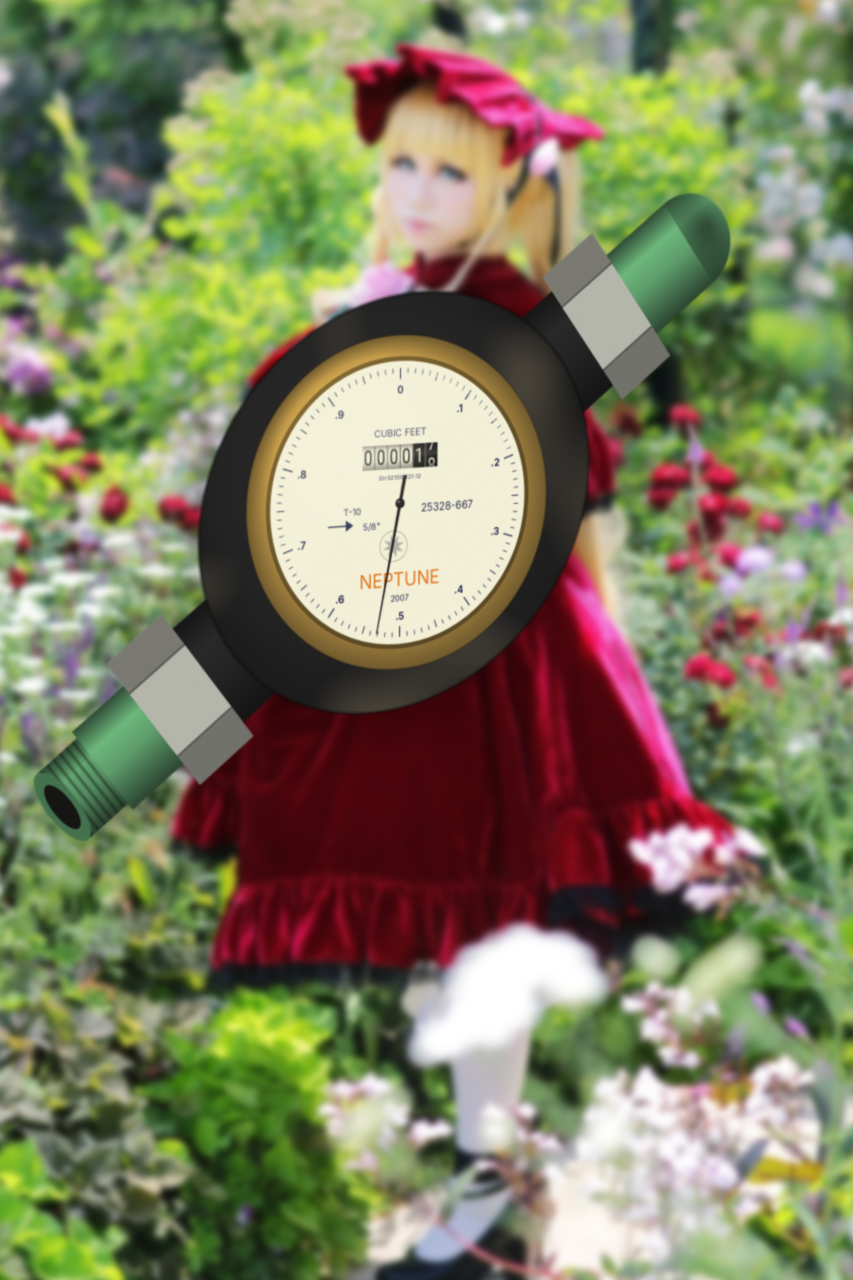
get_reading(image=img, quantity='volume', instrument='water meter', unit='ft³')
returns 17.53 ft³
